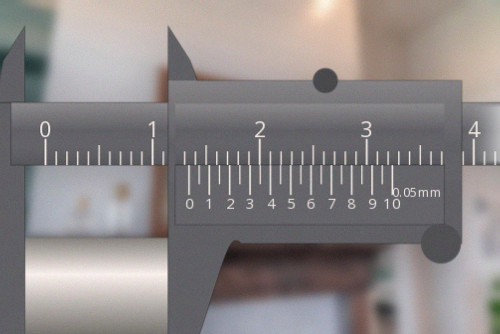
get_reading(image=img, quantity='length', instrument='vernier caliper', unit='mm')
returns 13.4 mm
